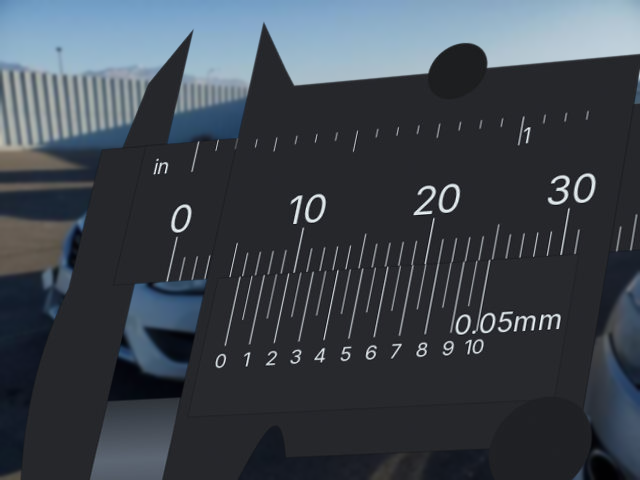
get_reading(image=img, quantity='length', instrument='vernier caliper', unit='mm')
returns 5.8 mm
